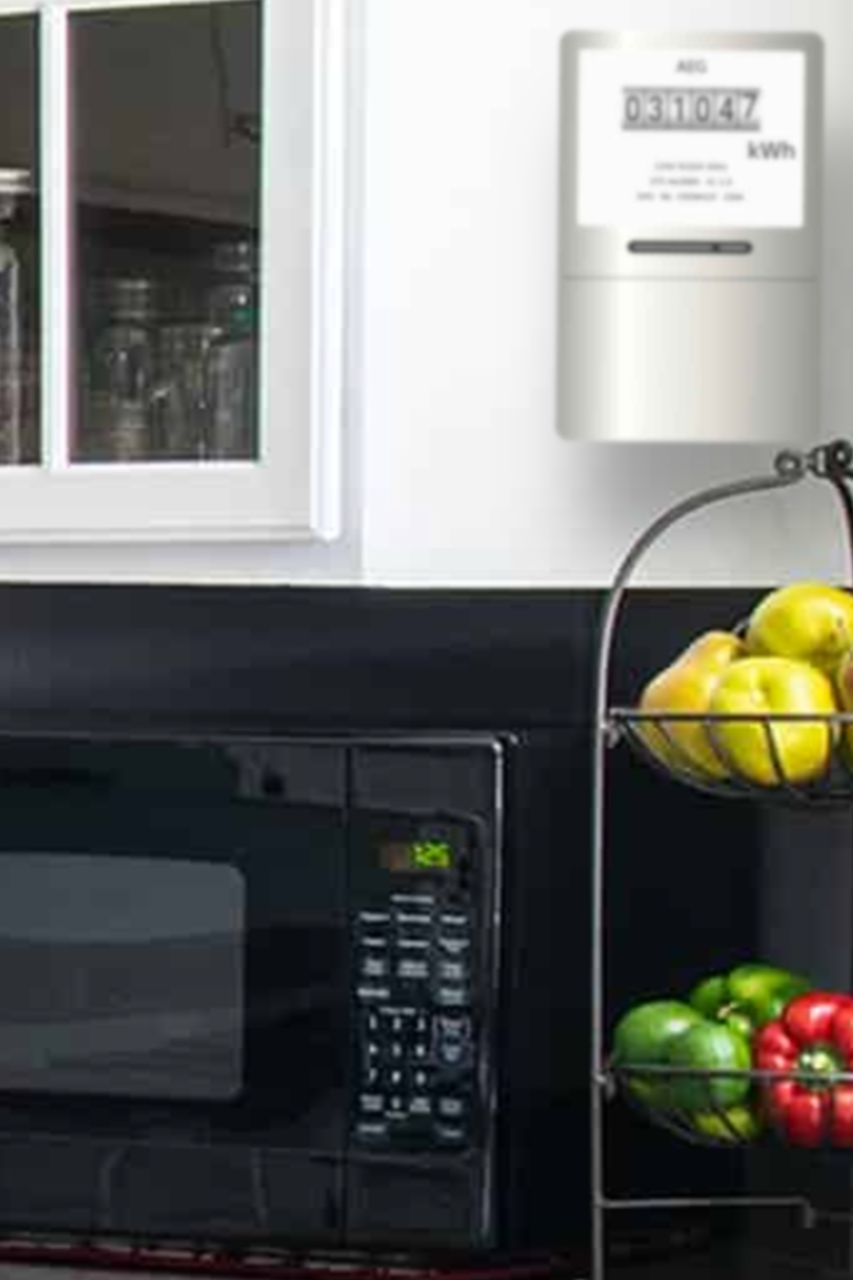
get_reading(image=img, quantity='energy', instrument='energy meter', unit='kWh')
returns 31047 kWh
